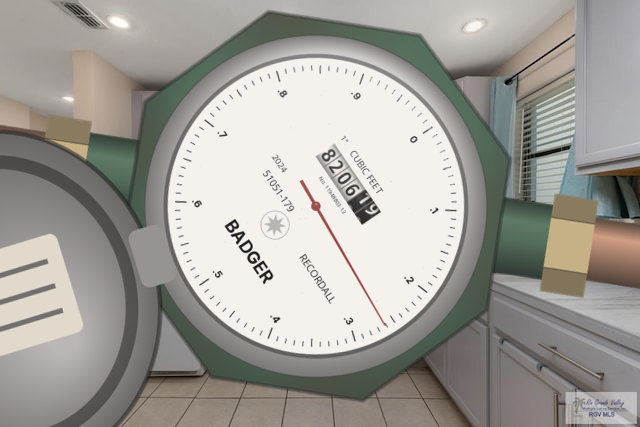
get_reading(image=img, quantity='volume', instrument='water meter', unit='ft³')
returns 820619.26 ft³
